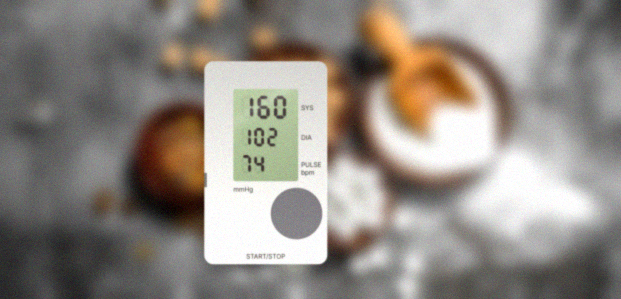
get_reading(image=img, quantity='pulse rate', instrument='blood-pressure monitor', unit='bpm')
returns 74 bpm
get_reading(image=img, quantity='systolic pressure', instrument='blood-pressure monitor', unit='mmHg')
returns 160 mmHg
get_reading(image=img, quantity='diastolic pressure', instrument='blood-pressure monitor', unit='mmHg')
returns 102 mmHg
